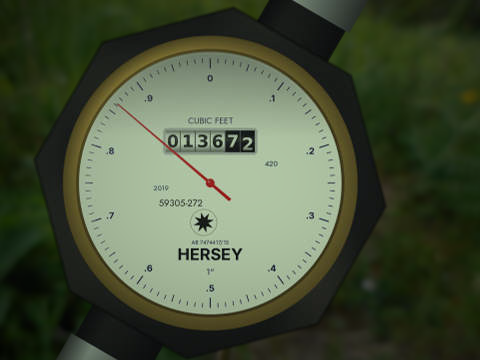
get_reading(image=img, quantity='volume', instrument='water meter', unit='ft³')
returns 13671.86 ft³
